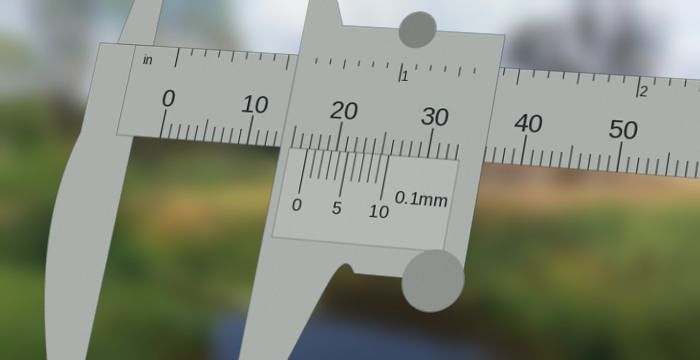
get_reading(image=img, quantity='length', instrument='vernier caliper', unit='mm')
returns 16.8 mm
